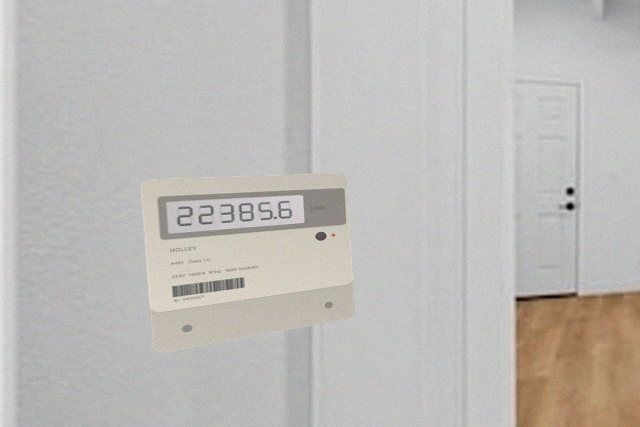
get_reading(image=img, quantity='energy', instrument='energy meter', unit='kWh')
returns 22385.6 kWh
